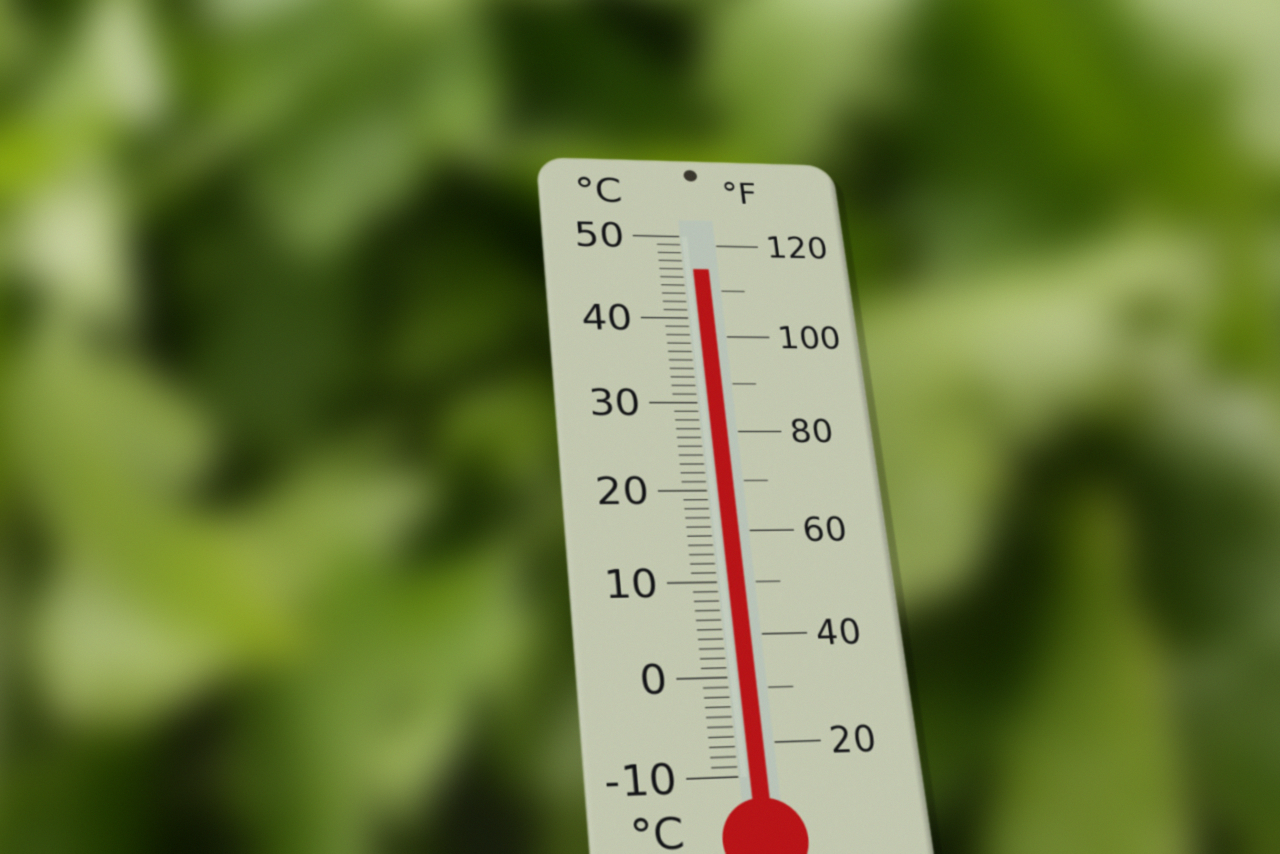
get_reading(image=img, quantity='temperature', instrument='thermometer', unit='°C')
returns 46 °C
